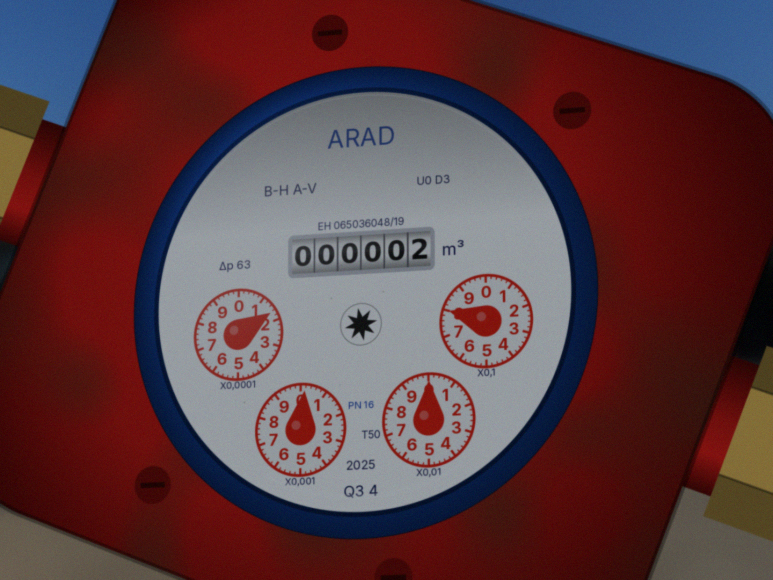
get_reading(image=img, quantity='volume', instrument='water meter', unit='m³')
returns 2.8001 m³
